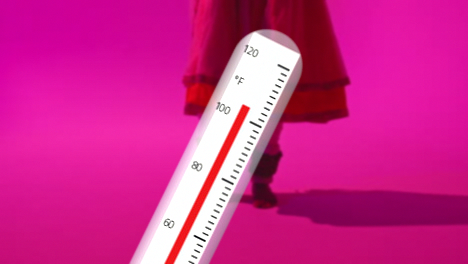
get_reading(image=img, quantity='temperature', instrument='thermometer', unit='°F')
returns 104 °F
